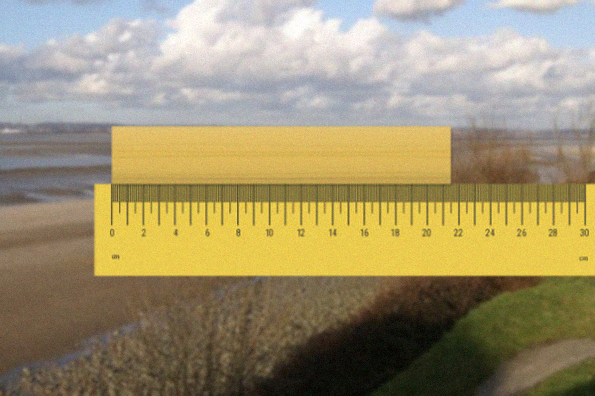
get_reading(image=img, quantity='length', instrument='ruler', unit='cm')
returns 21.5 cm
